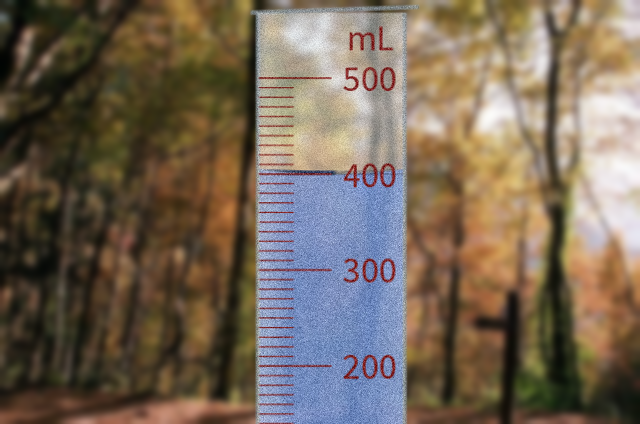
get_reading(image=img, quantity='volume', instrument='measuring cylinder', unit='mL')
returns 400 mL
